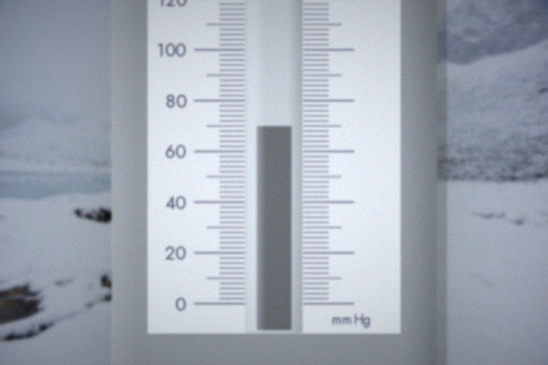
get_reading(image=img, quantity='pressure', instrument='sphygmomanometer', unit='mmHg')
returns 70 mmHg
